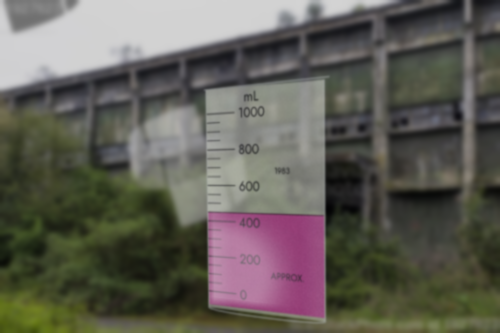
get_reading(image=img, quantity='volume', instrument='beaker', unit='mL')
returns 450 mL
